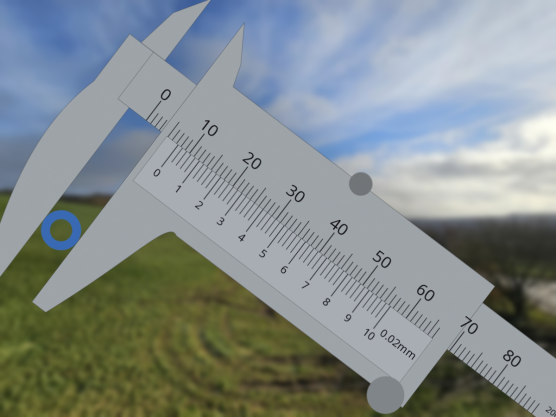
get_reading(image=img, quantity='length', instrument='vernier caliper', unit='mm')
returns 7.4 mm
